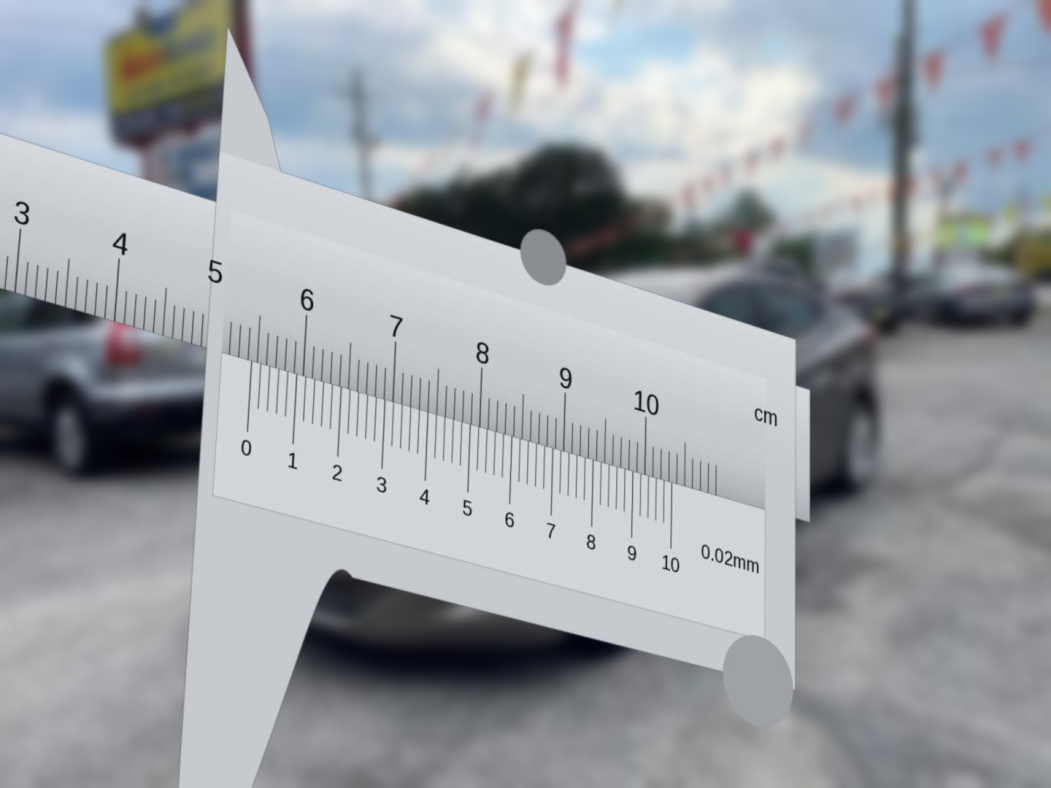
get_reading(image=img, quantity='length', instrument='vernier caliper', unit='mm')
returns 54.4 mm
